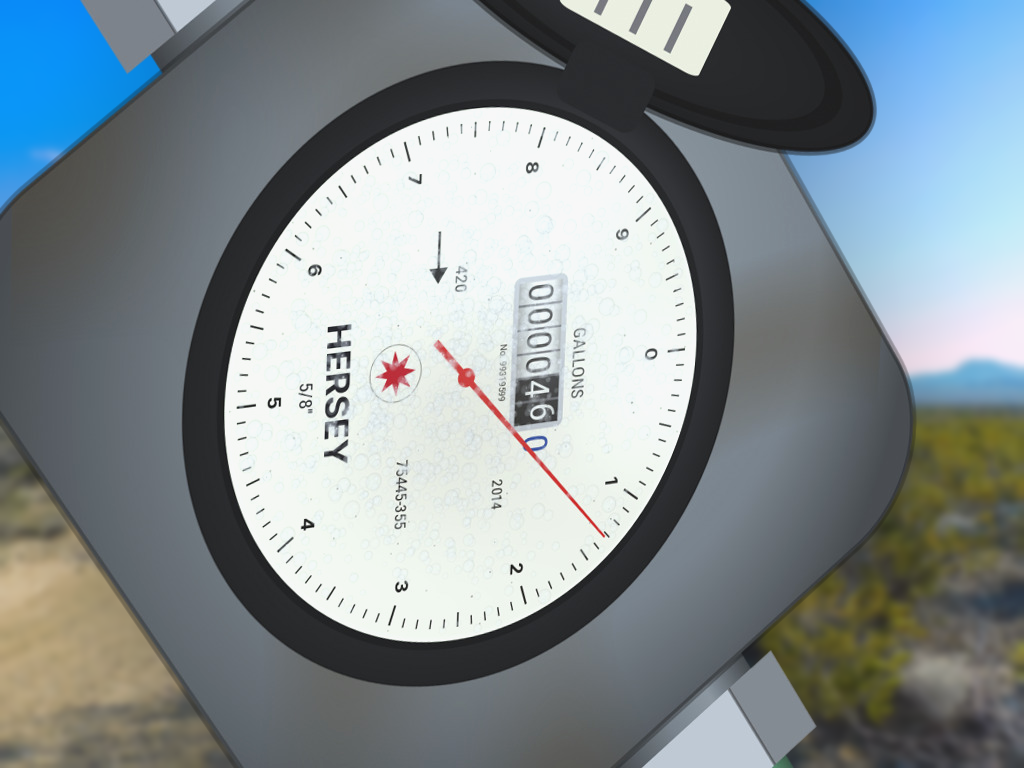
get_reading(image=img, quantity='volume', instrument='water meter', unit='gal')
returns 461.3 gal
